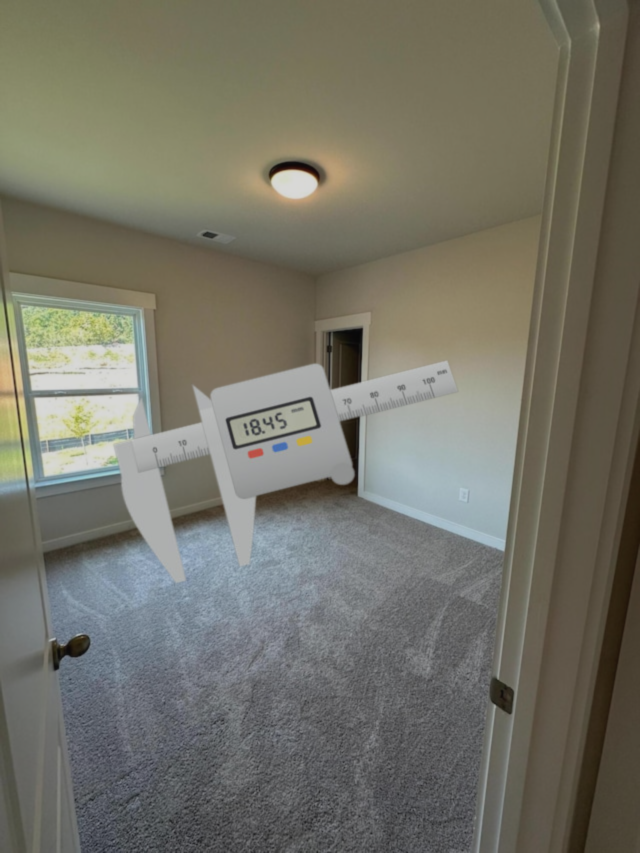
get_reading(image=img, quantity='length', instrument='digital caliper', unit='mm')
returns 18.45 mm
